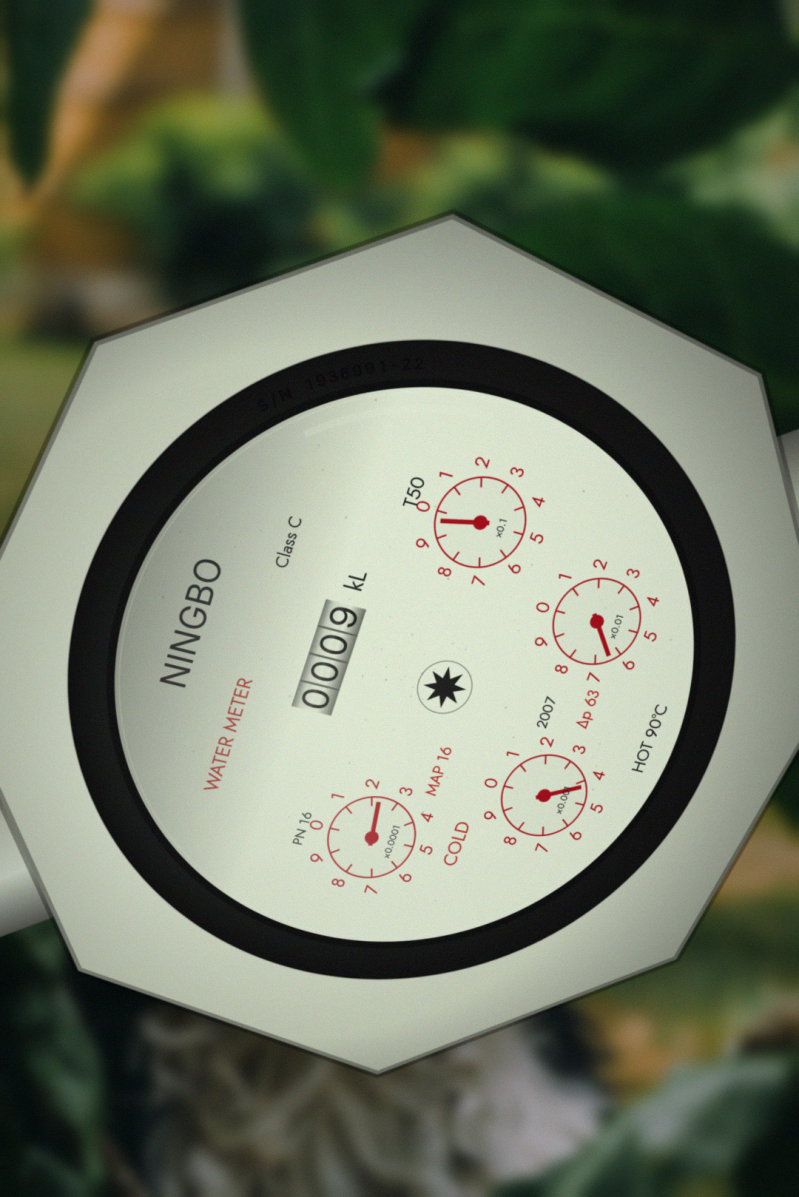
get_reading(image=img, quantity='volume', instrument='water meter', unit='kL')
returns 8.9642 kL
